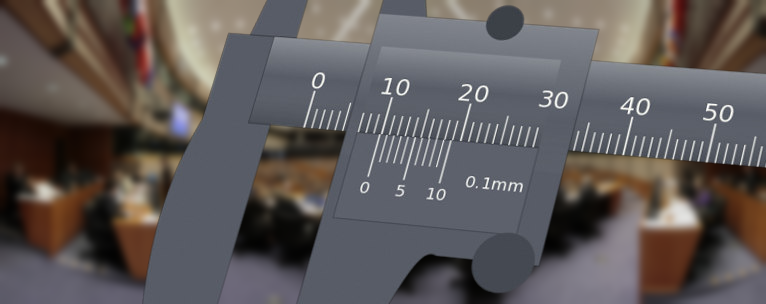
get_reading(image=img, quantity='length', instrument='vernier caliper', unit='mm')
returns 9.8 mm
